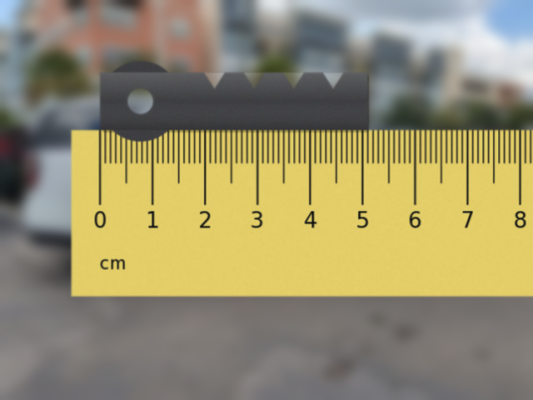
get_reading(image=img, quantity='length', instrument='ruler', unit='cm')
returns 5.1 cm
